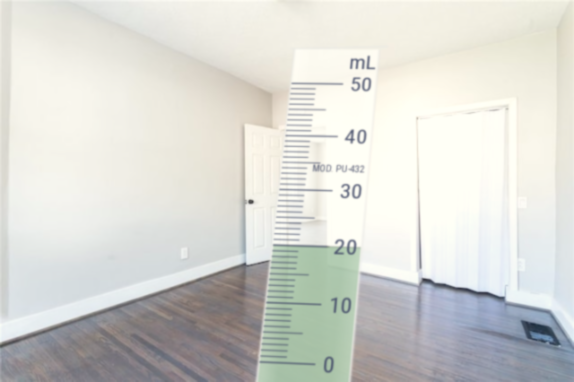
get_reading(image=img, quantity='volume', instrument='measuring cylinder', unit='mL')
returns 20 mL
